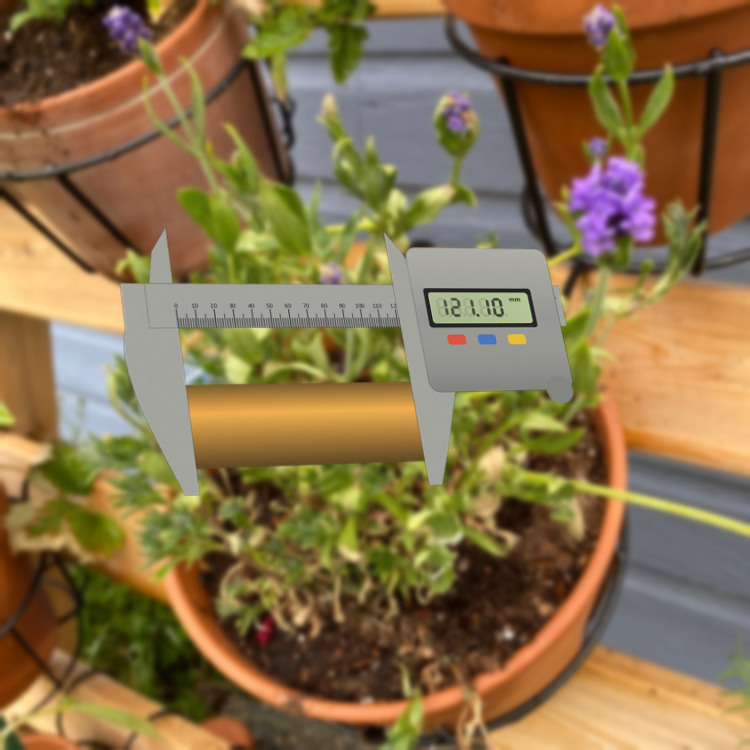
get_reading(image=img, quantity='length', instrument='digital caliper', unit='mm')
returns 121.10 mm
